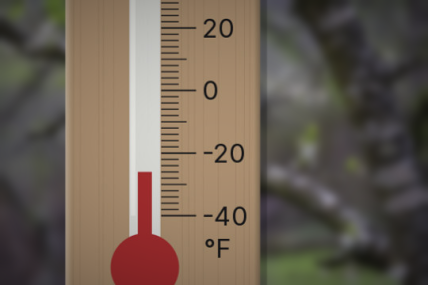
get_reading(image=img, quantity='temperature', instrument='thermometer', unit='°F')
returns -26 °F
